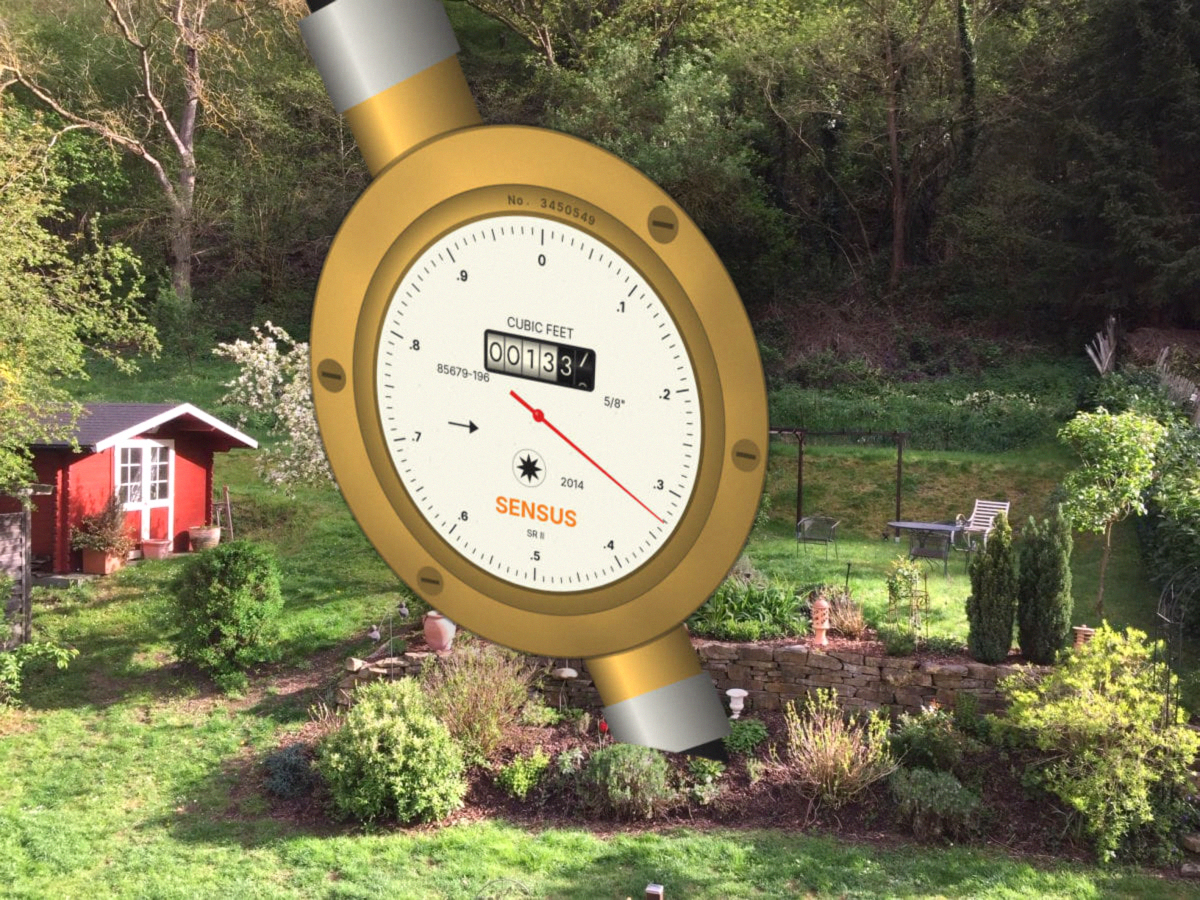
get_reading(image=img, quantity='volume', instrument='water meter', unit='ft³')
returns 1337.33 ft³
